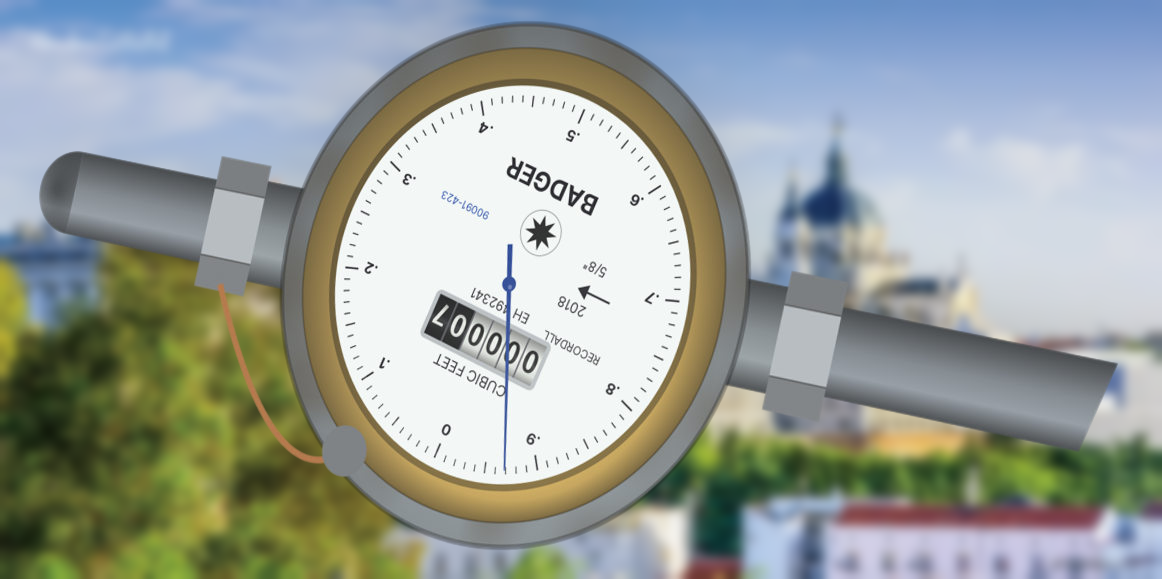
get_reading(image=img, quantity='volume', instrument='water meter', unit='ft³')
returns 6.93 ft³
